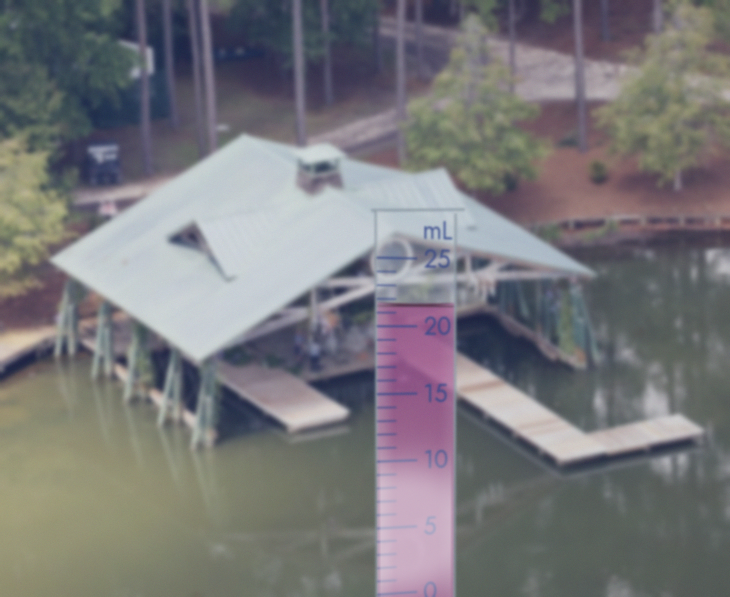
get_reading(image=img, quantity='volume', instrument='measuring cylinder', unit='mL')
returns 21.5 mL
